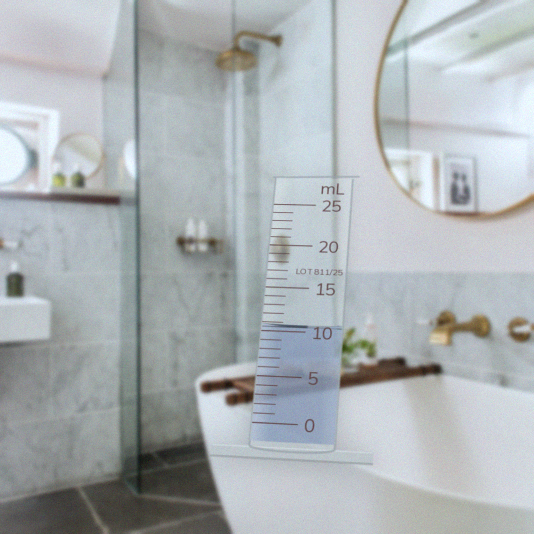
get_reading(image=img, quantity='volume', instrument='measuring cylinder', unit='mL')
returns 10.5 mL
